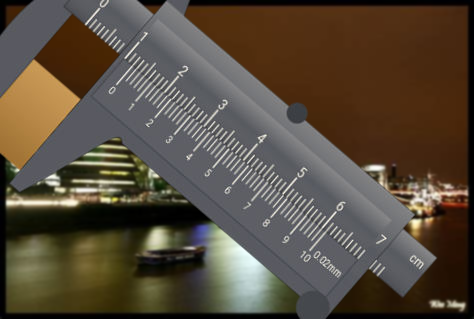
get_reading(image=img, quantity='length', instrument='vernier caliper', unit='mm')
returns 12.0 mm
